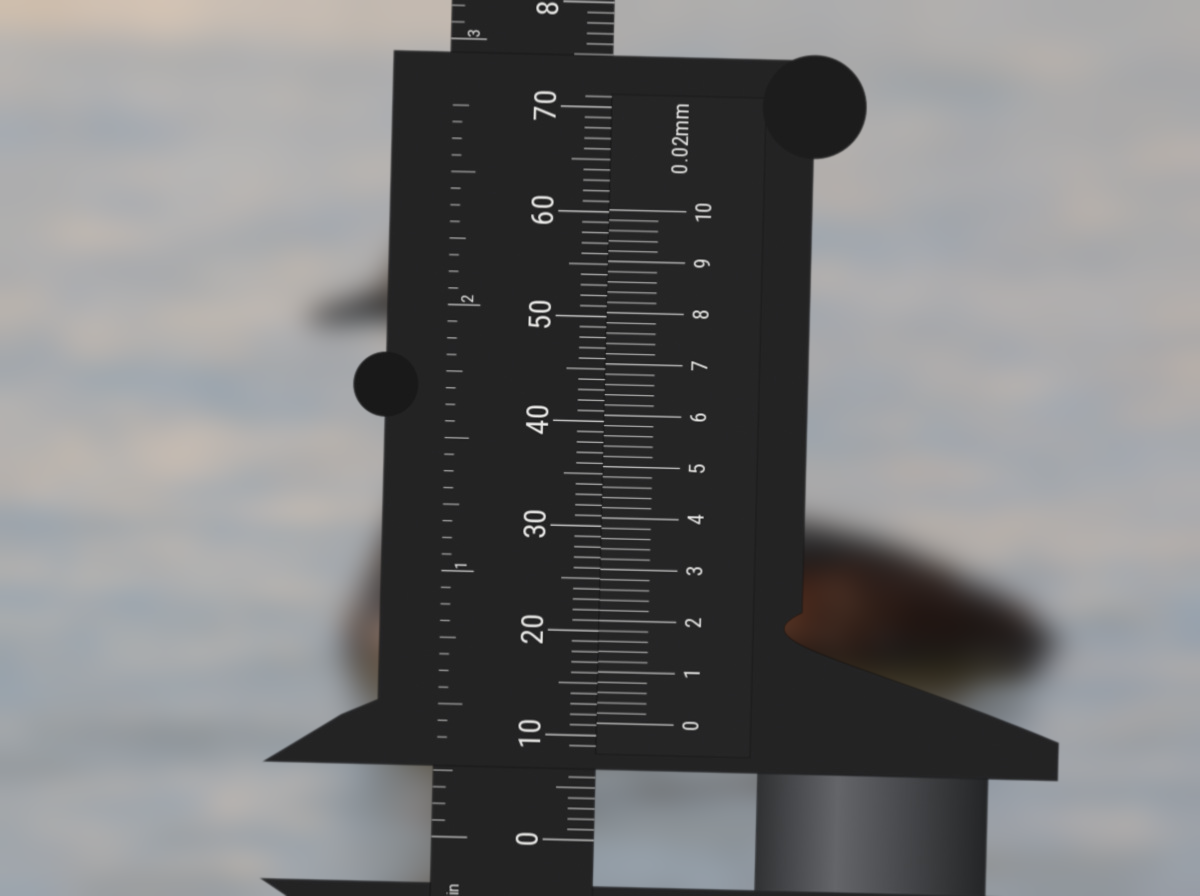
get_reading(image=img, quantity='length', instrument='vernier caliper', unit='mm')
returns 11.2 mm
